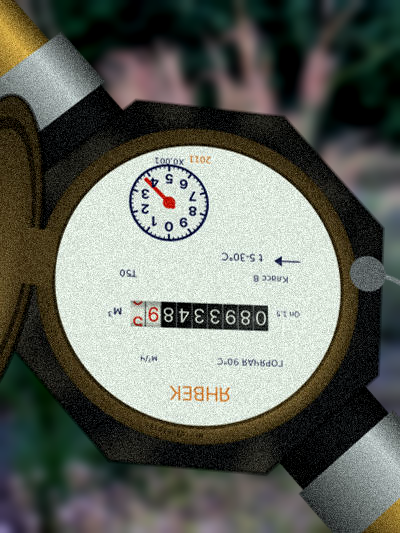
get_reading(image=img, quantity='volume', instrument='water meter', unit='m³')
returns 893348.953 m³
